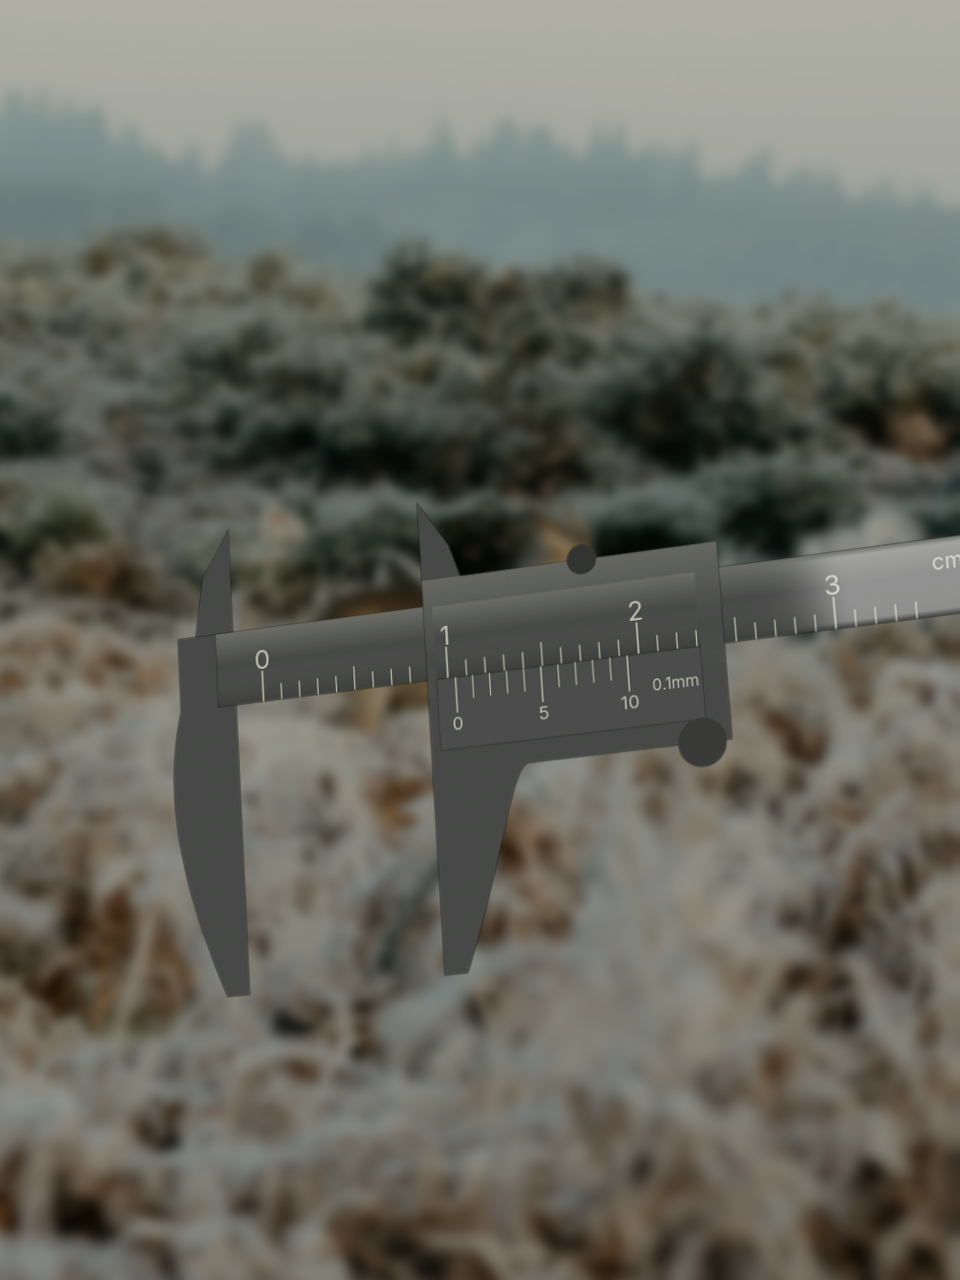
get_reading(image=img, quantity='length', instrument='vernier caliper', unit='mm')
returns 10.4 mm
